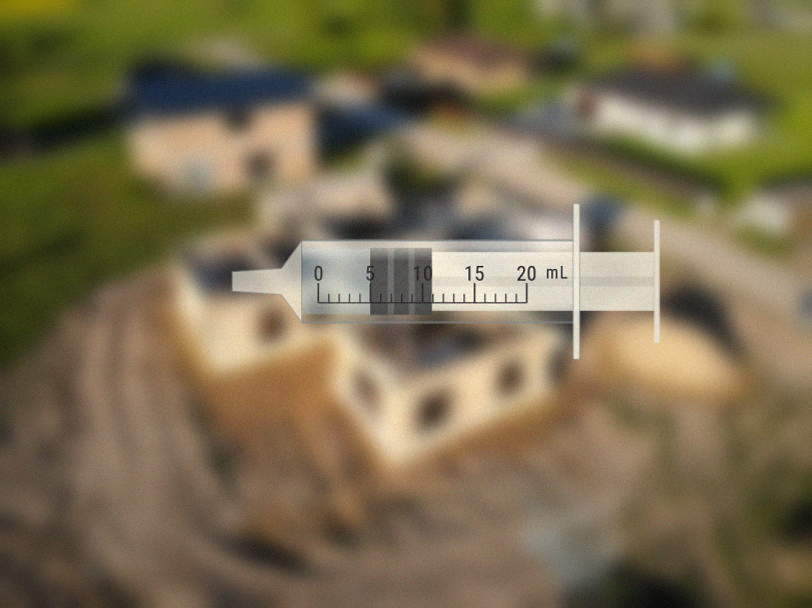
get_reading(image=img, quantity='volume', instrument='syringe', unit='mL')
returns 5 mL
